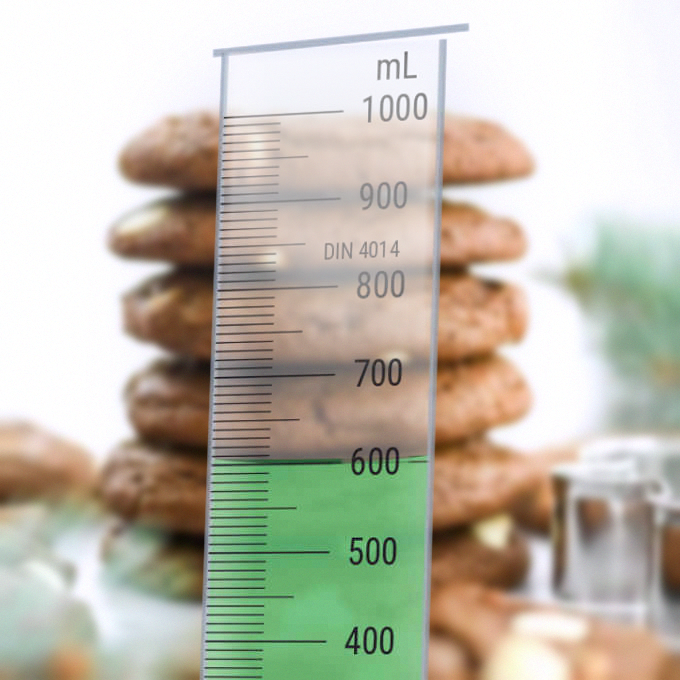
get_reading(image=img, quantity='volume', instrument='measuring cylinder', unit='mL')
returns 600 mL
